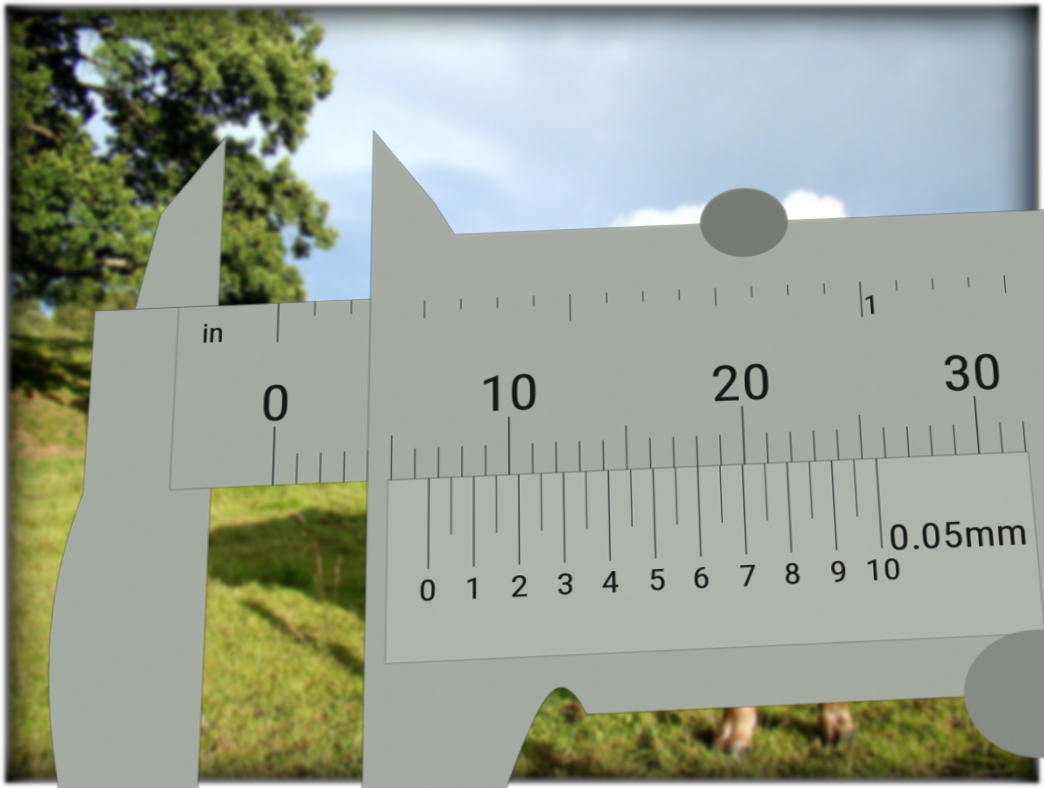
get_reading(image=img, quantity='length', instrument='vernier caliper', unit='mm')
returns 6.6 mm
